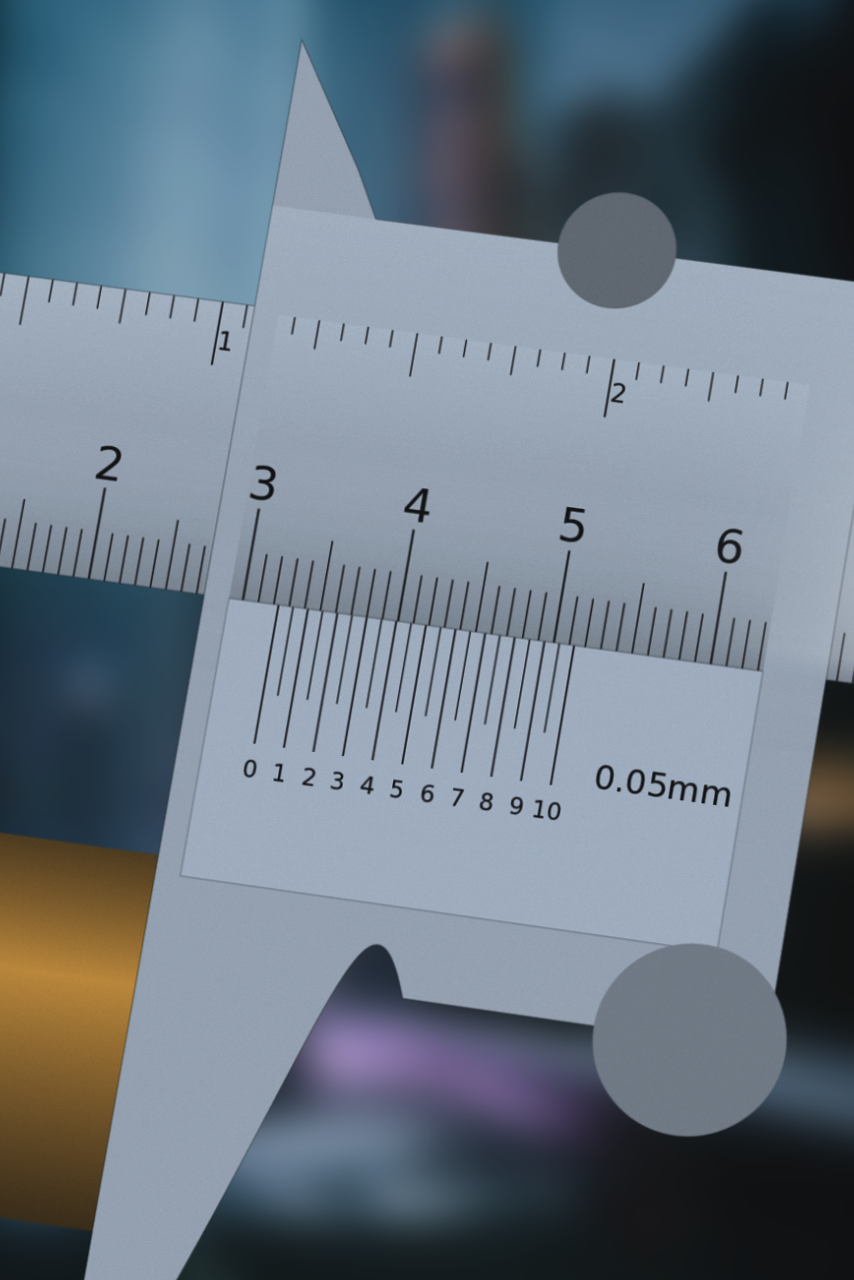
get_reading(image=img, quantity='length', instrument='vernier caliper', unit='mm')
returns 32.3 mm
